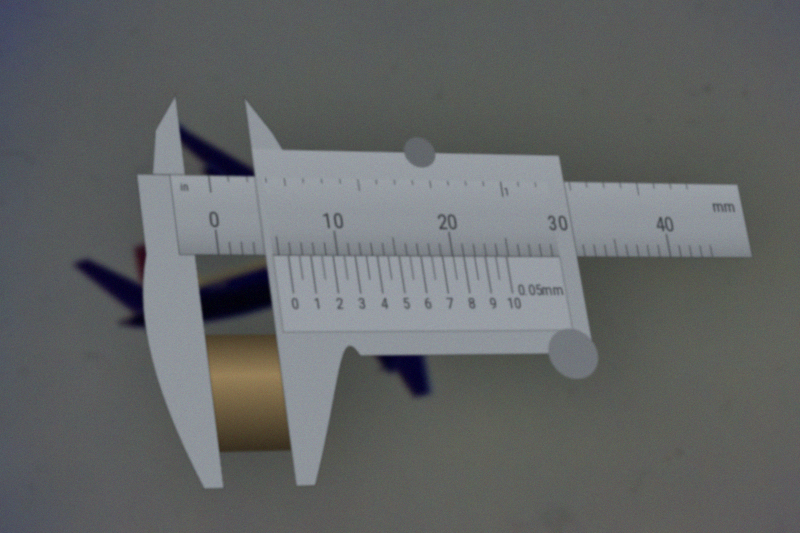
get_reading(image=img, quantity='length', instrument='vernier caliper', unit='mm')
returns 5.8 mm
